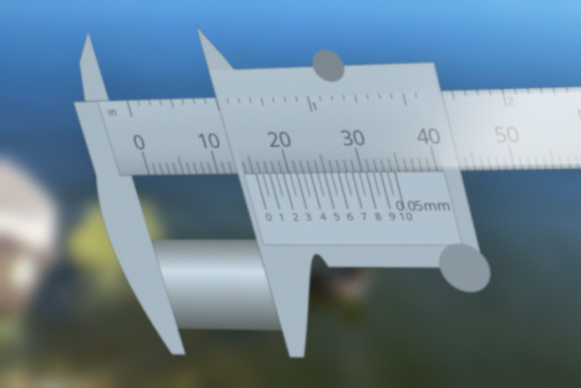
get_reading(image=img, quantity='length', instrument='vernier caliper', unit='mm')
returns 15.4 mm
